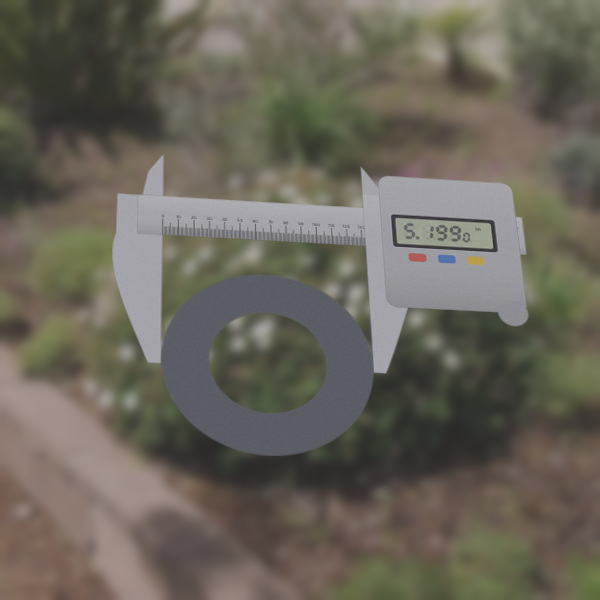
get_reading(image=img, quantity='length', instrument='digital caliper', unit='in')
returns 5.1990 in
